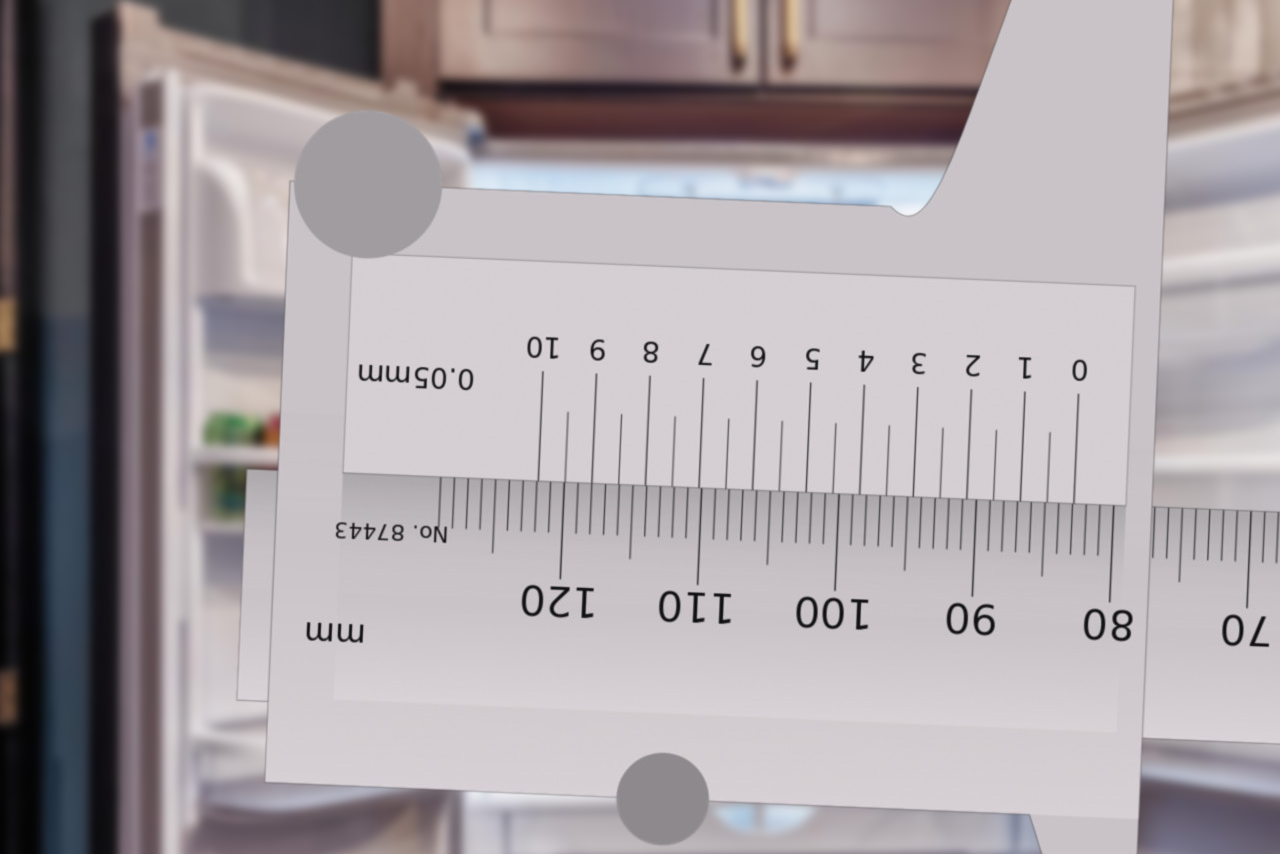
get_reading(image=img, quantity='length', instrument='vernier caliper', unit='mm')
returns 82.9 mm
